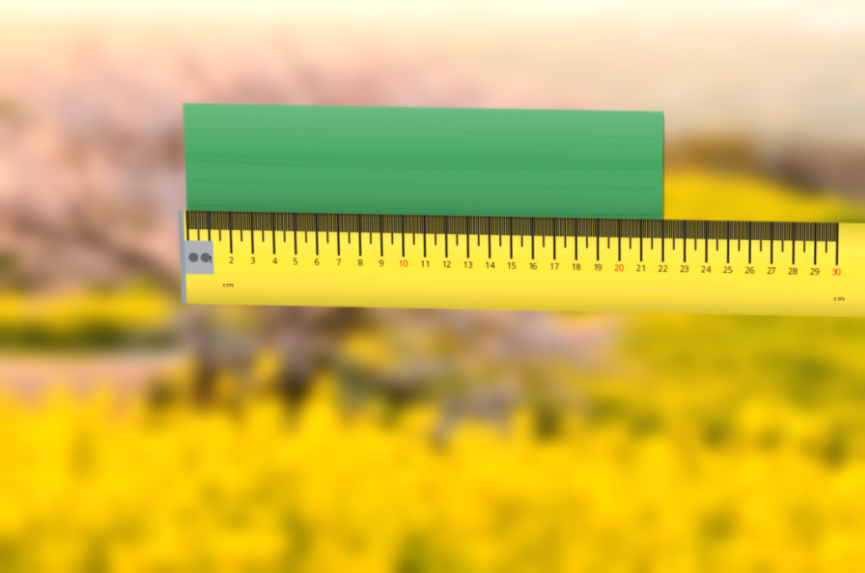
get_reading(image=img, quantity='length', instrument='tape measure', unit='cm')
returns 22 cm
